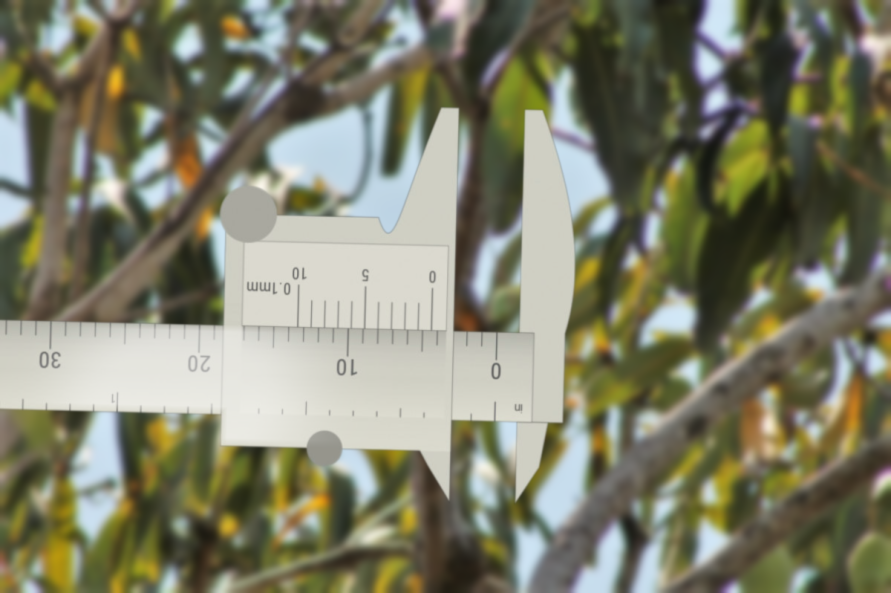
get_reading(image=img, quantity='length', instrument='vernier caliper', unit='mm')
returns 4.4 mm
